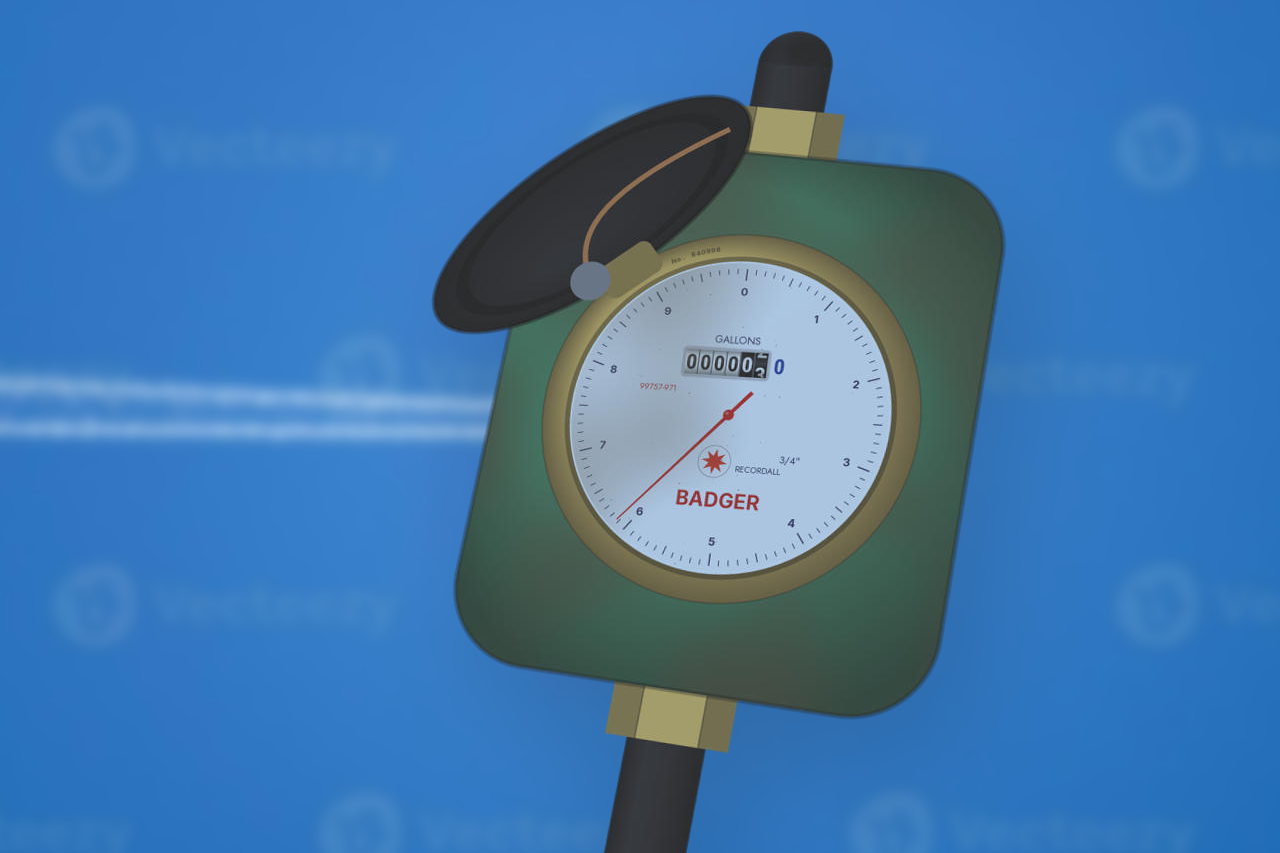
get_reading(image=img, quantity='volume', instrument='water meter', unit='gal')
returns 26.1 gal
